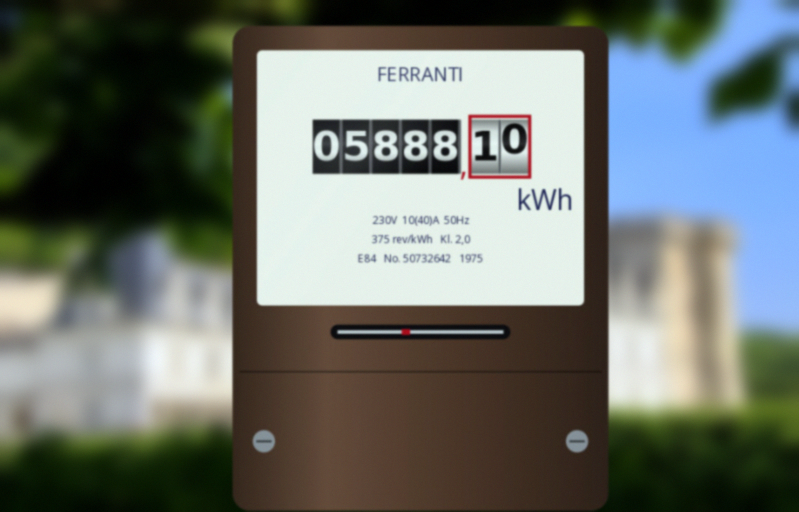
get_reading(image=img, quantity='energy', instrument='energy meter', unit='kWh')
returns 5888.10 kWh
